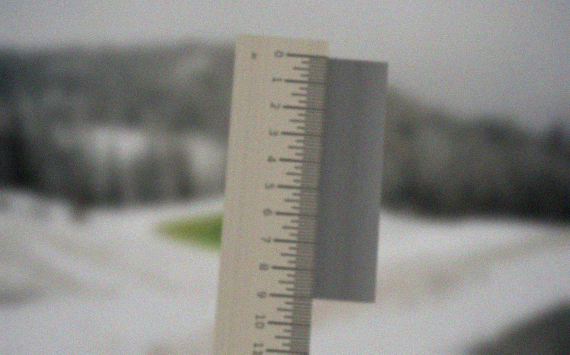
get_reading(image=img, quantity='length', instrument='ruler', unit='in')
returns 9 in
